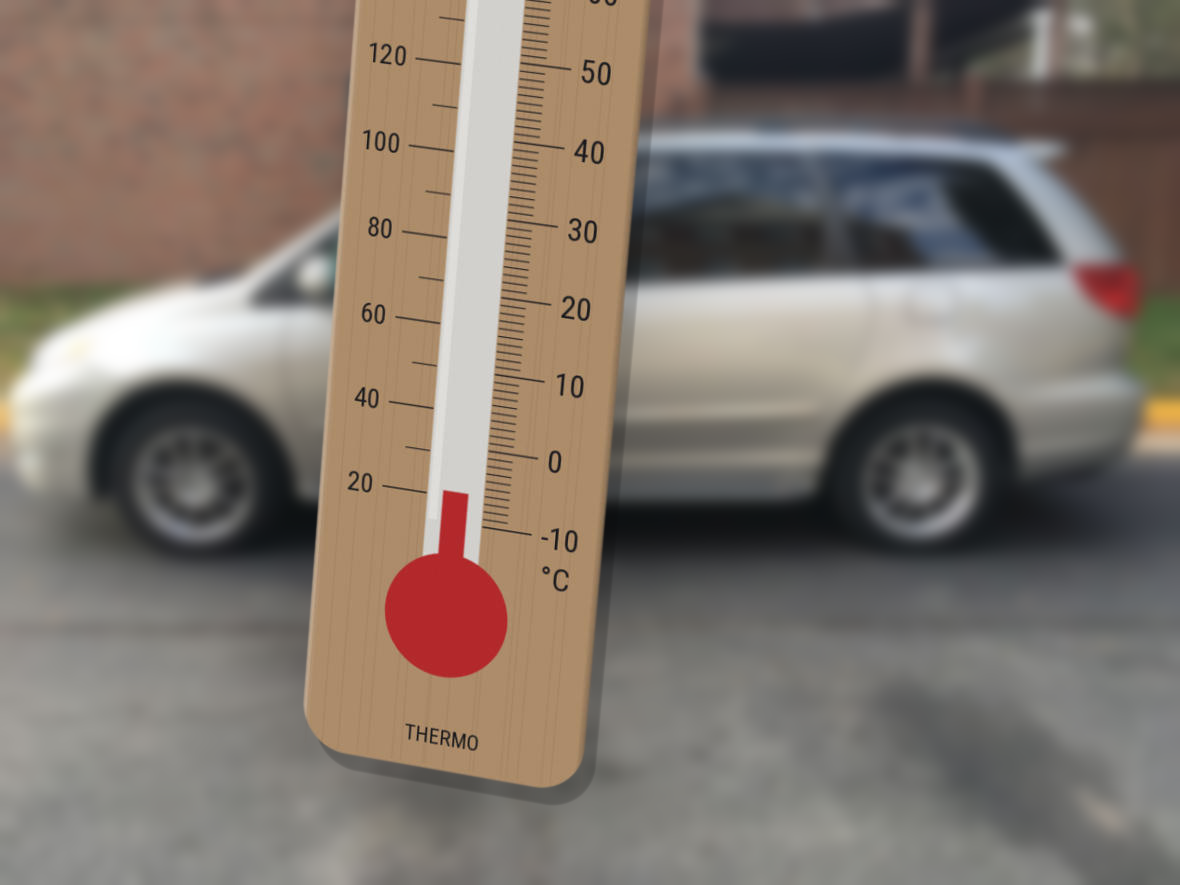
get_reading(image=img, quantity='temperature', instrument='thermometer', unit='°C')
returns -6 °C
